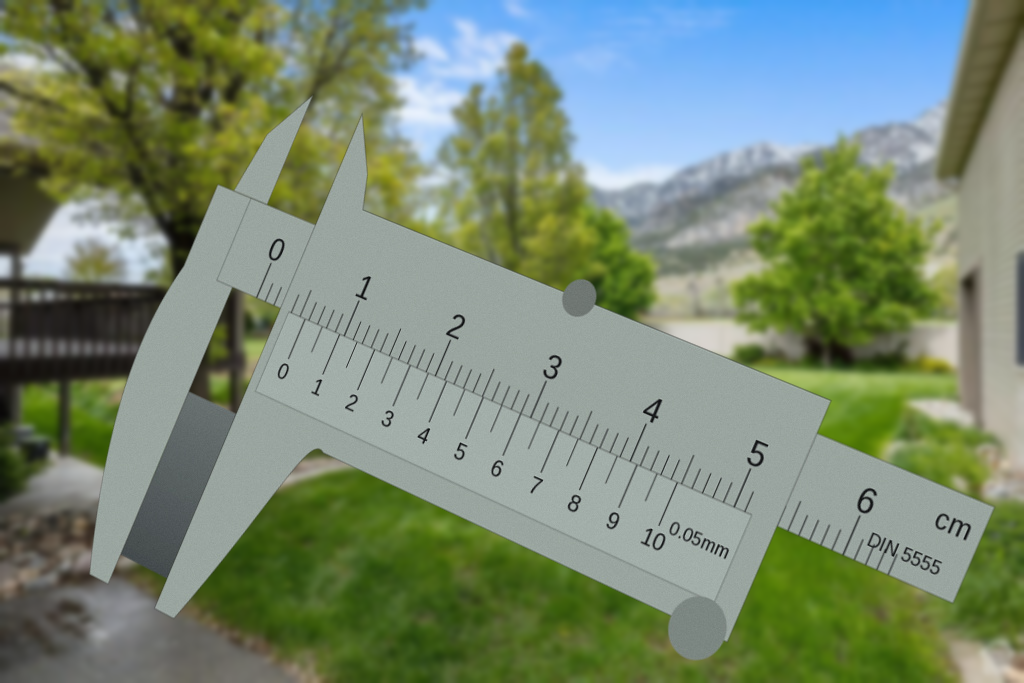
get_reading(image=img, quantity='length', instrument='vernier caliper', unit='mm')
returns 5.6 mm
